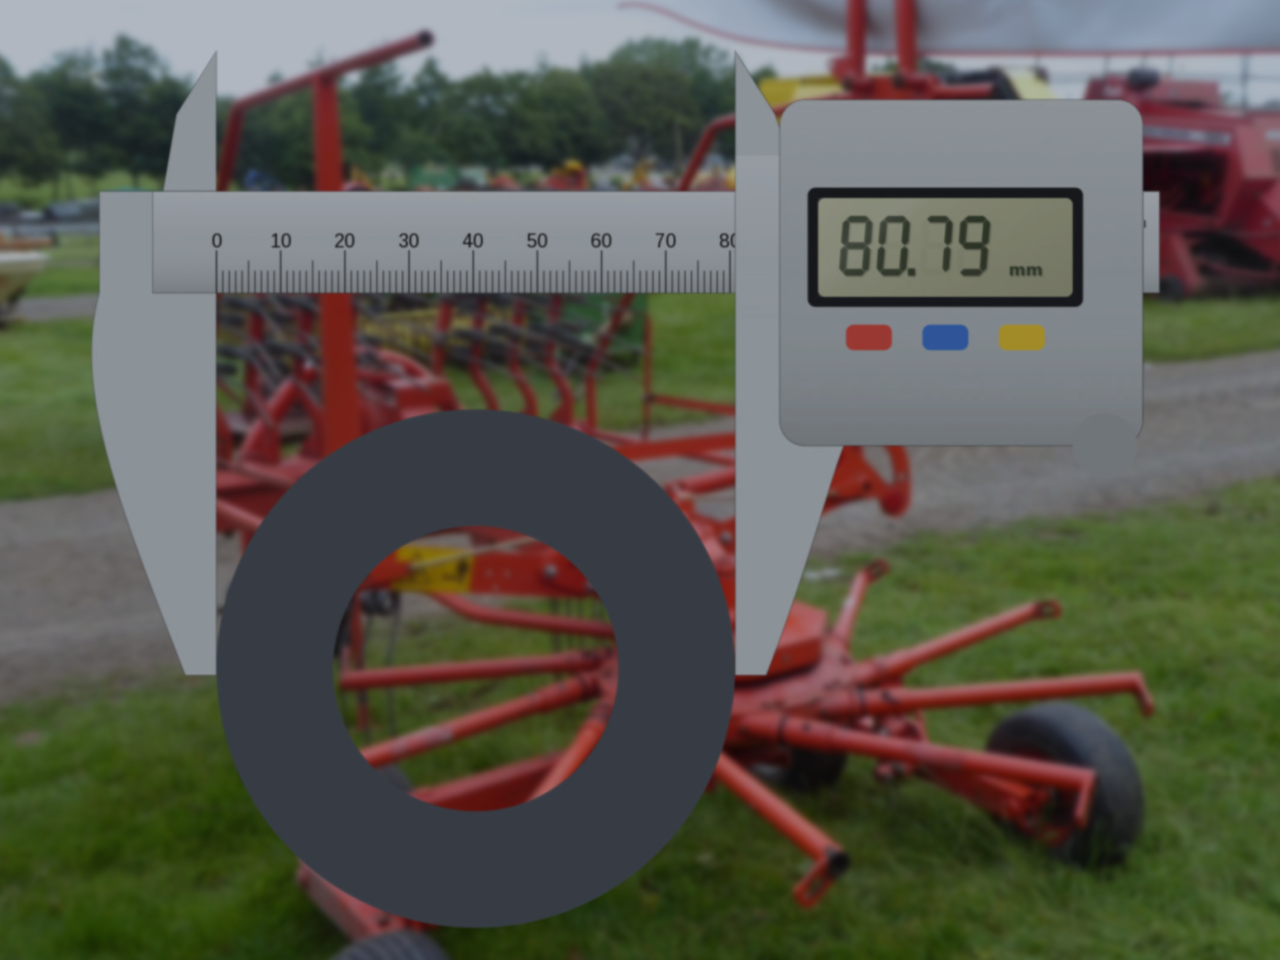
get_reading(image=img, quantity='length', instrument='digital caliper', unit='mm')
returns 80.79 mm
